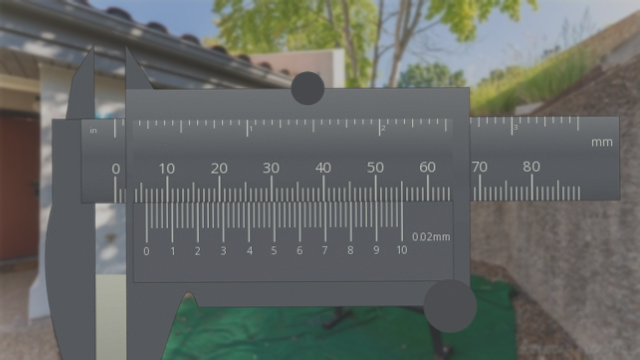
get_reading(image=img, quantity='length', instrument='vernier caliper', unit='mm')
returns 6.0 mm
